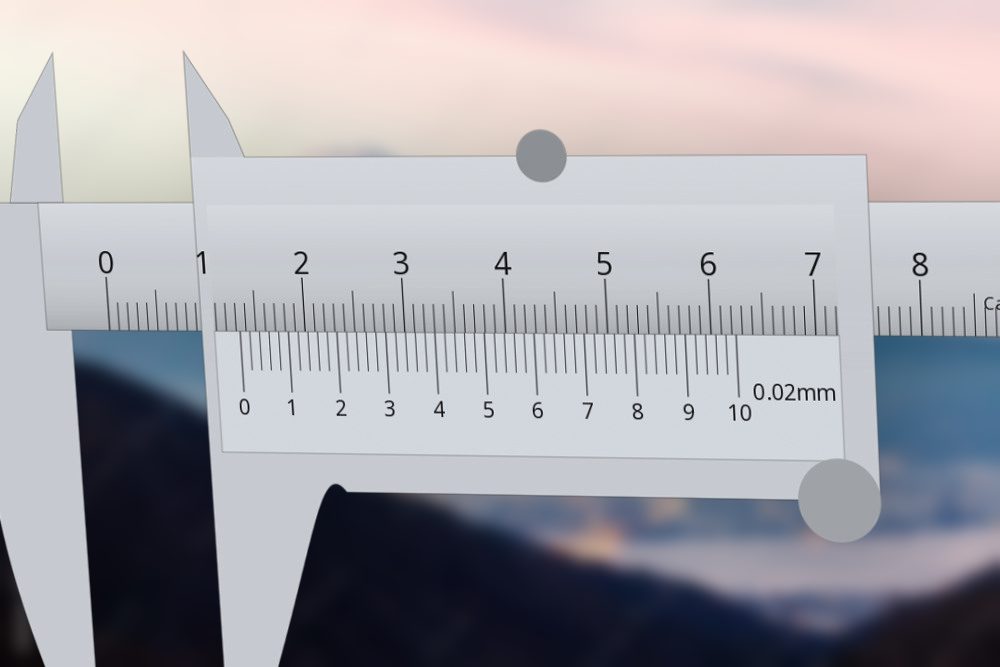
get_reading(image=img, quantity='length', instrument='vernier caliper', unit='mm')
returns 13.4 mm
